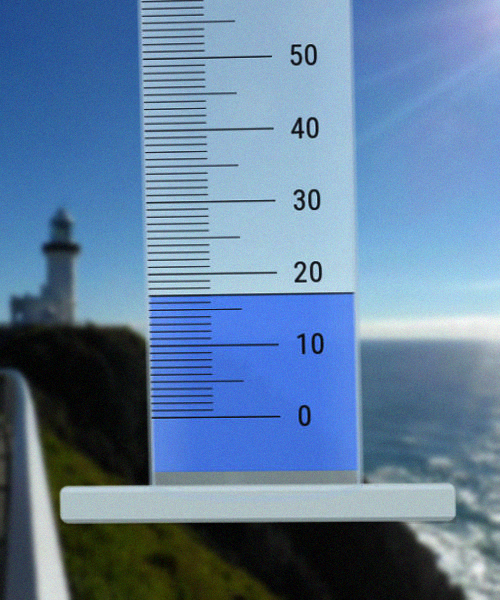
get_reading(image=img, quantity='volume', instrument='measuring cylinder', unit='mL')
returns 17 mL
